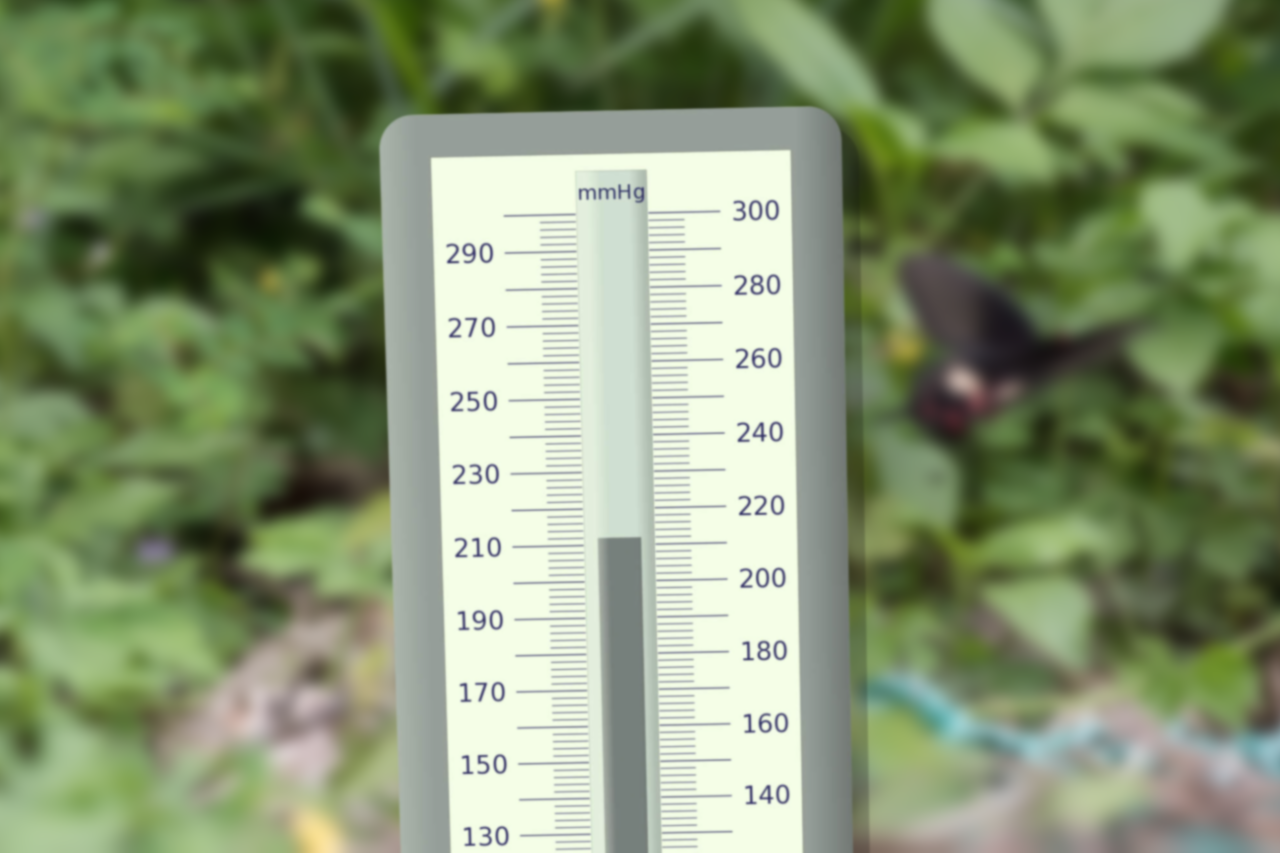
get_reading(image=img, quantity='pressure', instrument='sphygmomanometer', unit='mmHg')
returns 212 mmHg
